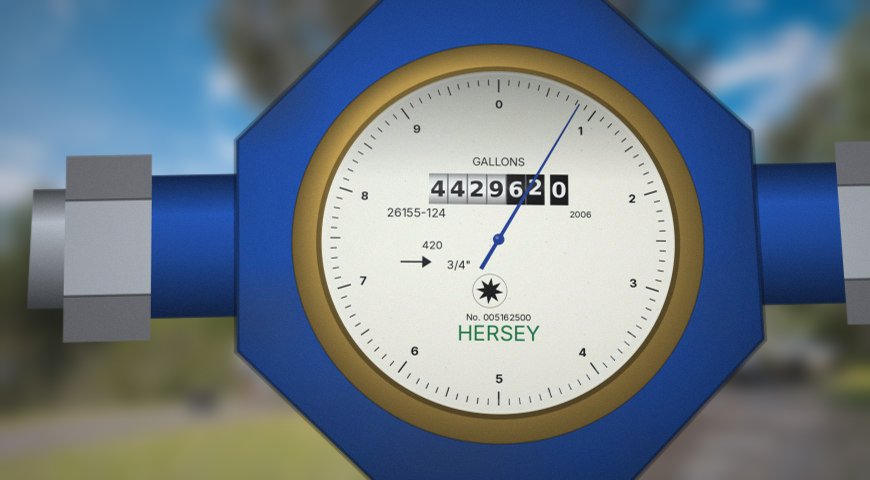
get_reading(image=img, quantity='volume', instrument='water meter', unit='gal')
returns 4429620.8 gal
